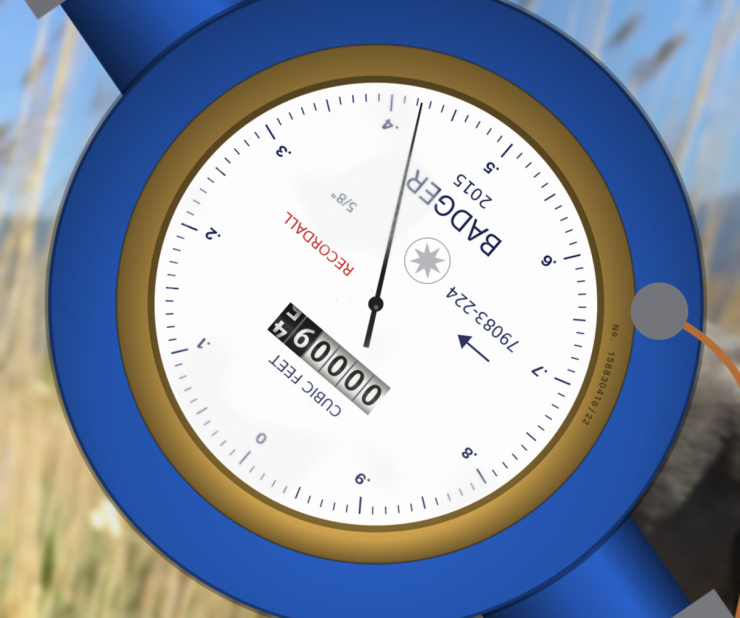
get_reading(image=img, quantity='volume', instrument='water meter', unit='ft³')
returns 94.42 ft³
